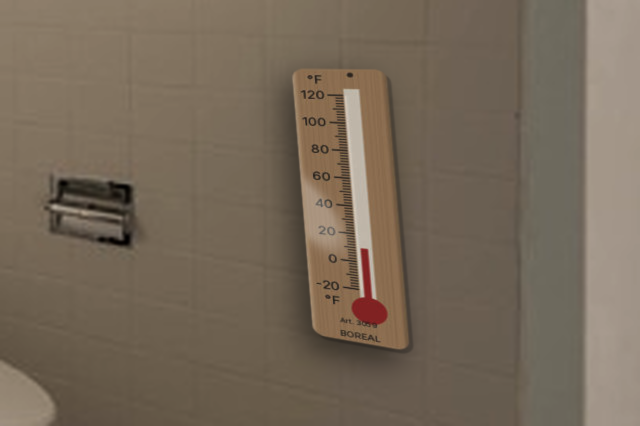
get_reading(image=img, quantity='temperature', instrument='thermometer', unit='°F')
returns 10 °F
